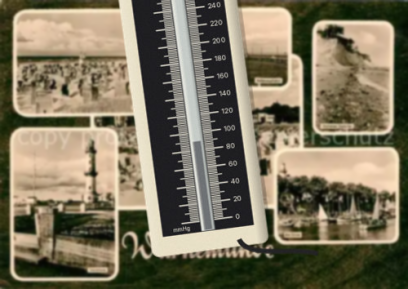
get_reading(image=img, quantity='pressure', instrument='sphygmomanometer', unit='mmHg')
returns 90 mmHg
